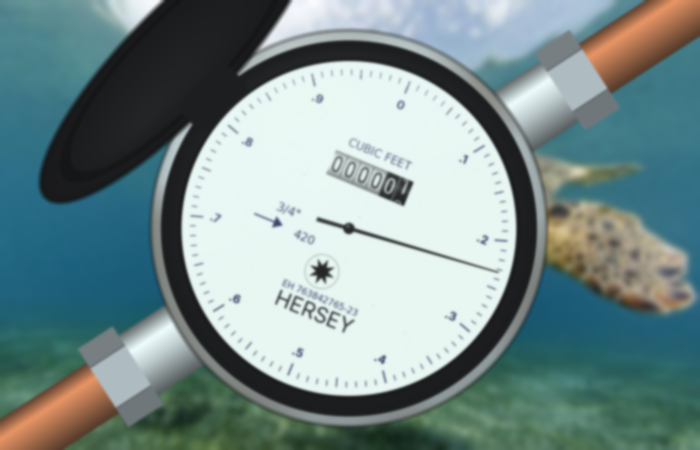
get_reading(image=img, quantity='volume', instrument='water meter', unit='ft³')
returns 1.23 ft³
